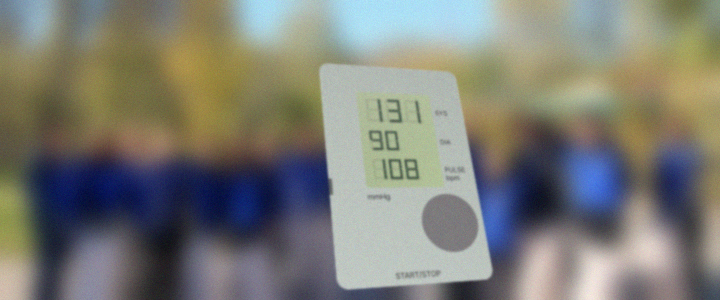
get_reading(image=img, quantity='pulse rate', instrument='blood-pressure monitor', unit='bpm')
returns 108 bpm
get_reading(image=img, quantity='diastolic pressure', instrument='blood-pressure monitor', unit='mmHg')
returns 90 mmHg
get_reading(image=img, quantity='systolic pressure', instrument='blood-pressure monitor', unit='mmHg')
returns 131 mmHg
